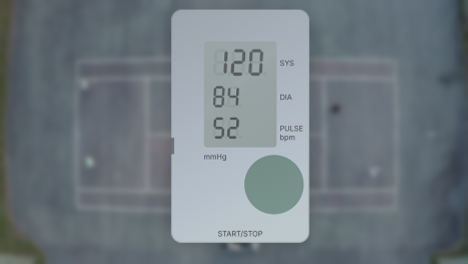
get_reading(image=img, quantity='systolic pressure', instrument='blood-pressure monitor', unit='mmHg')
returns 120 mmHg
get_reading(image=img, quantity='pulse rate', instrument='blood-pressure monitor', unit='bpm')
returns 52 bpm
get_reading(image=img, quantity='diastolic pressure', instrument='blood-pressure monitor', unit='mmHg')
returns 84 mmHg
